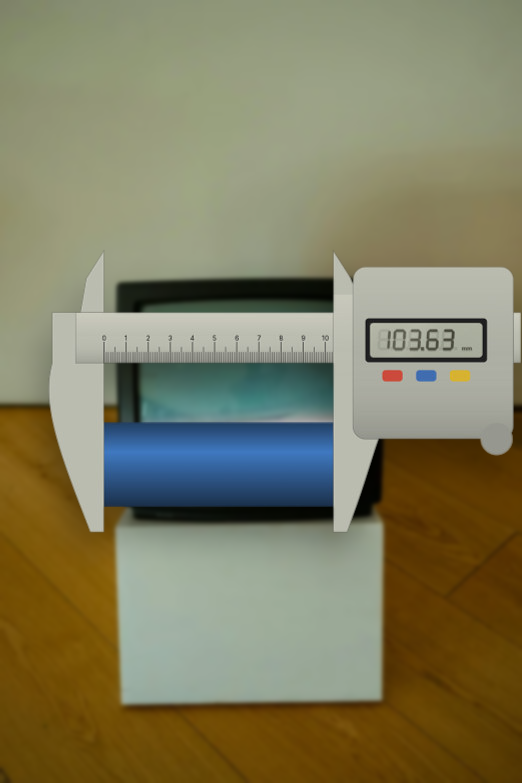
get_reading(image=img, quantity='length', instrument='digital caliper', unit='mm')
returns 103.63 mm
